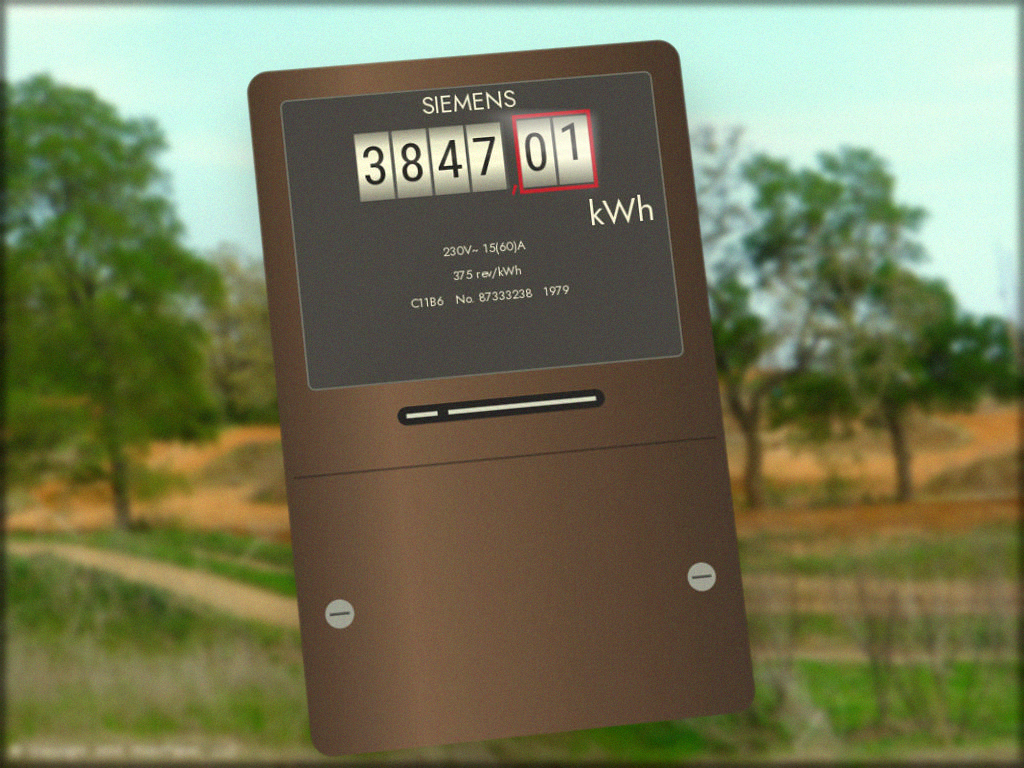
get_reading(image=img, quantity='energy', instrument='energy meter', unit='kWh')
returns 3847.01 kWh
